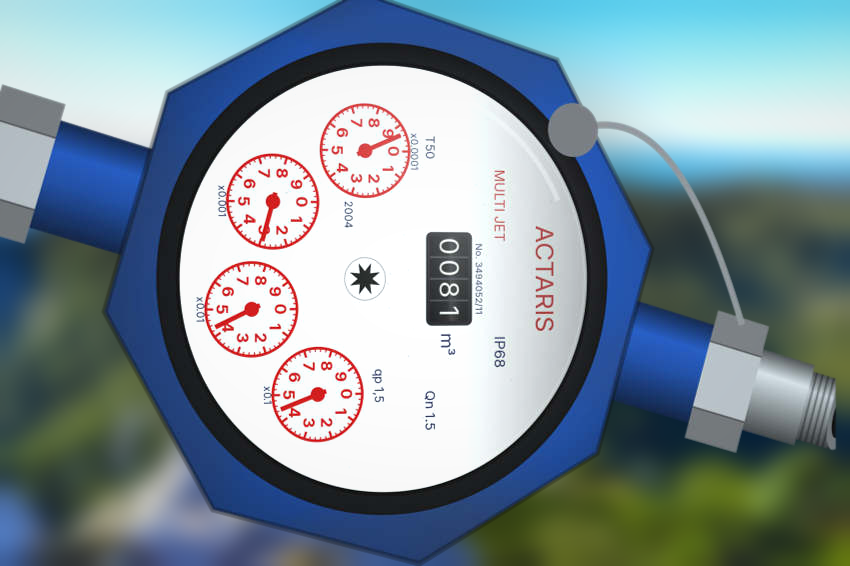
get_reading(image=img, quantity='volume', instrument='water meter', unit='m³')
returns 81.4429 m³
